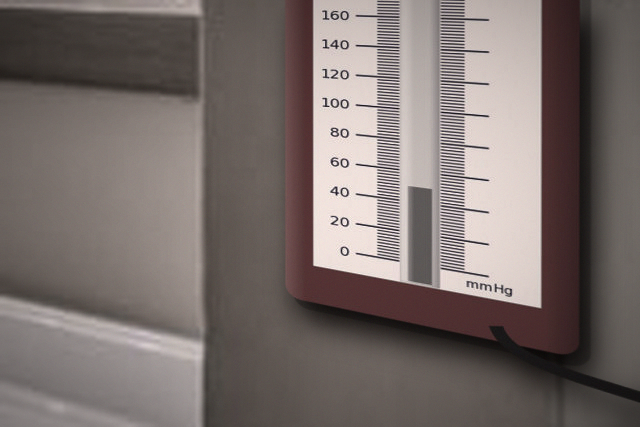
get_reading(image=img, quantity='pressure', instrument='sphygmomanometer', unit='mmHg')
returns 50 mmHg
